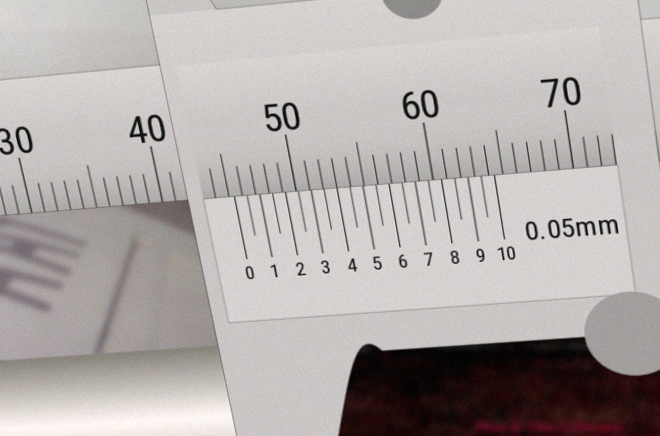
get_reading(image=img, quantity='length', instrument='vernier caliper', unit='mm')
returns 45.4 mm
